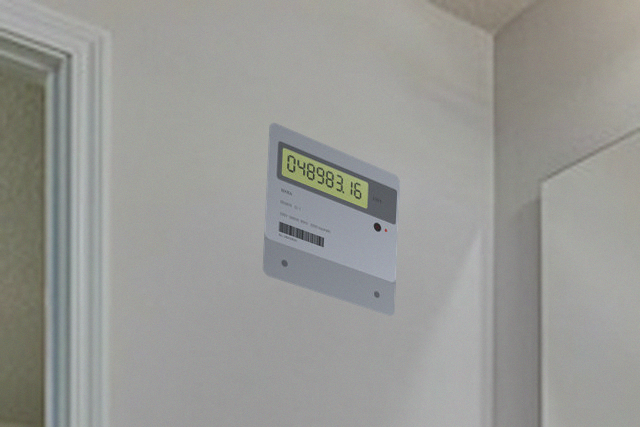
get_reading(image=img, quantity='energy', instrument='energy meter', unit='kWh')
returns 48983.16 kWh
